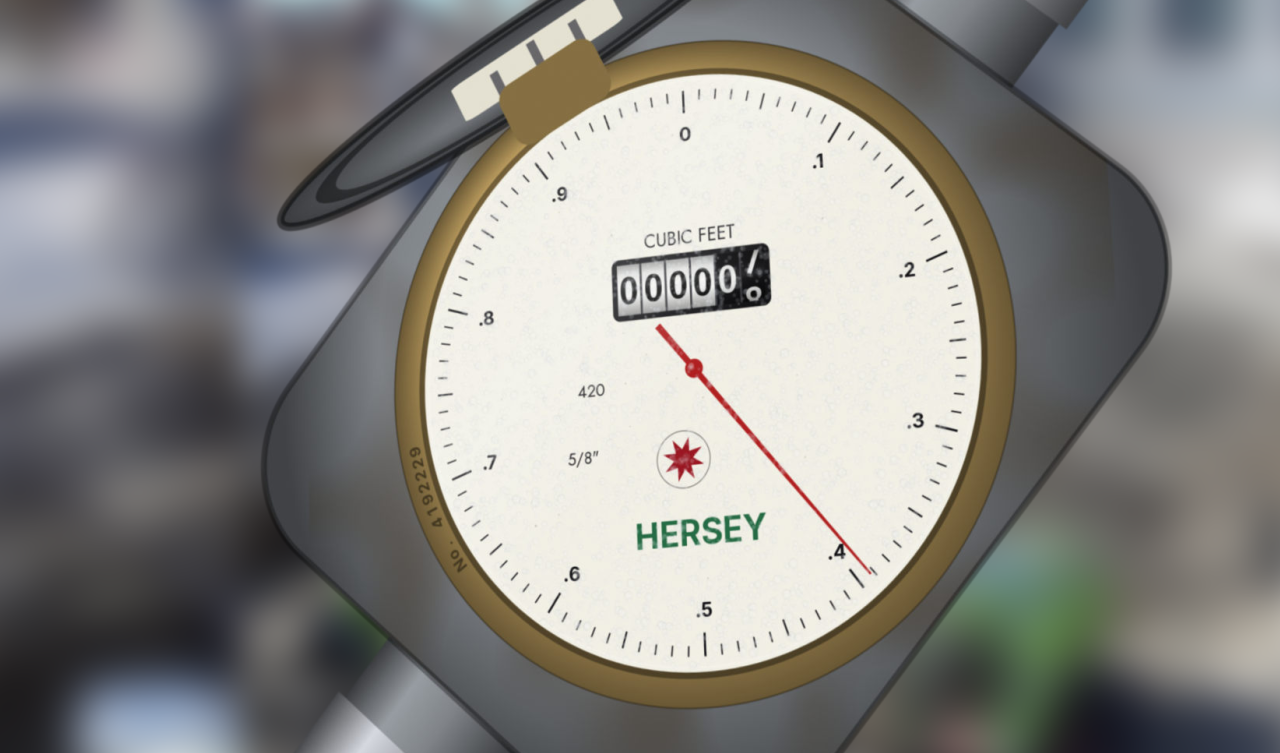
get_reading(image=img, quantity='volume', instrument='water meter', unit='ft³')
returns 7.39 ft³
